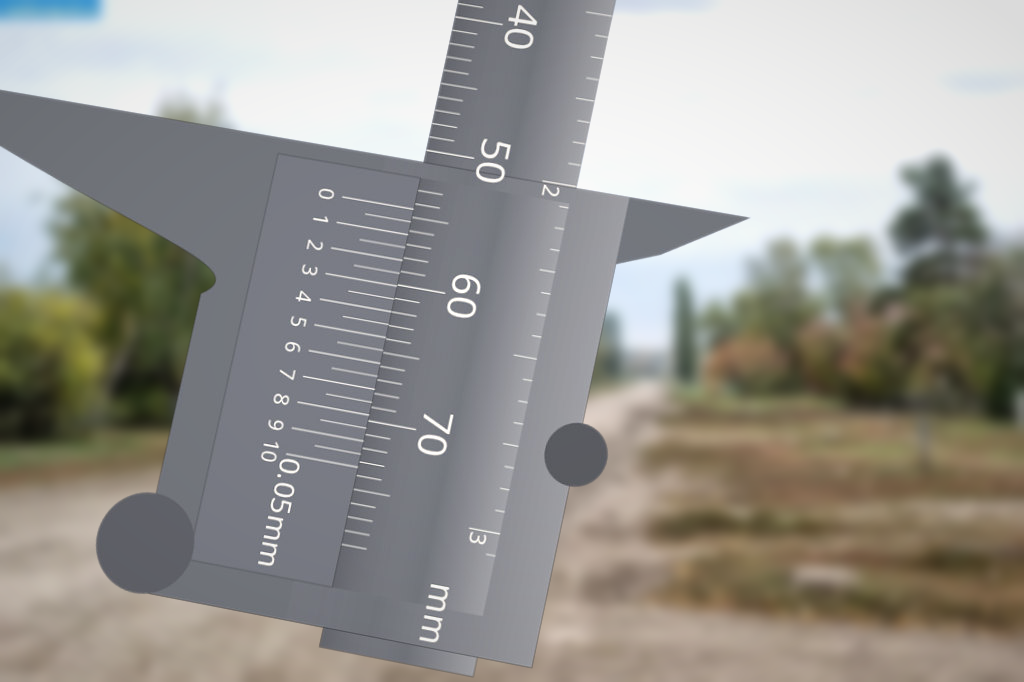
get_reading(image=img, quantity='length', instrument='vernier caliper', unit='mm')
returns 54.4 mm
